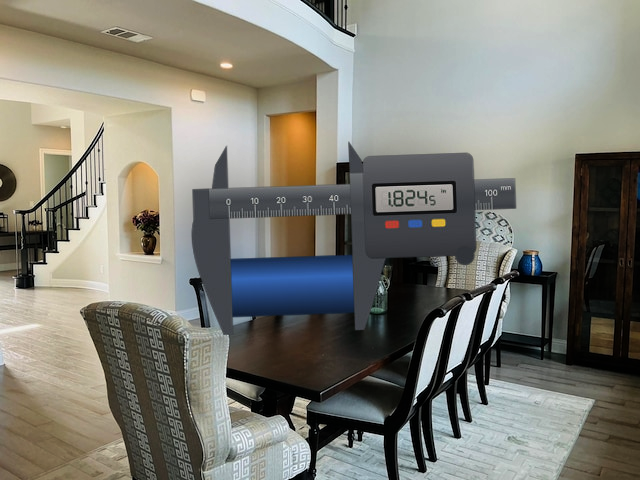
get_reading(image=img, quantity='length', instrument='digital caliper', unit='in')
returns 1.8245 in
